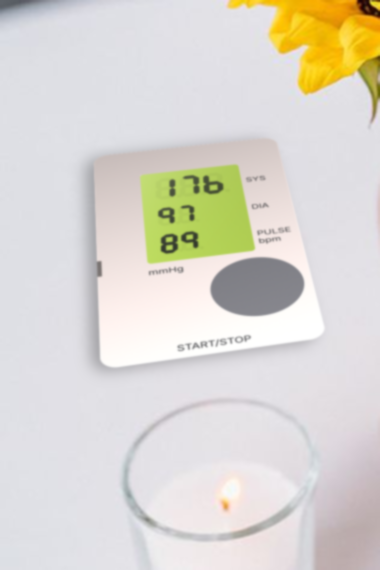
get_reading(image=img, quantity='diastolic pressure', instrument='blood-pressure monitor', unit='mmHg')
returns 97 mmHg
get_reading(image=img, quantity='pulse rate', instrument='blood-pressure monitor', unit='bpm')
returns 89 bpm
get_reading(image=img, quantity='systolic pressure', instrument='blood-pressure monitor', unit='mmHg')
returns 176 mmHg
